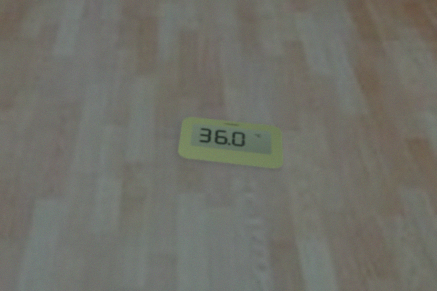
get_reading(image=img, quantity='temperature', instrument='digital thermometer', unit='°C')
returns 36.0 °C
